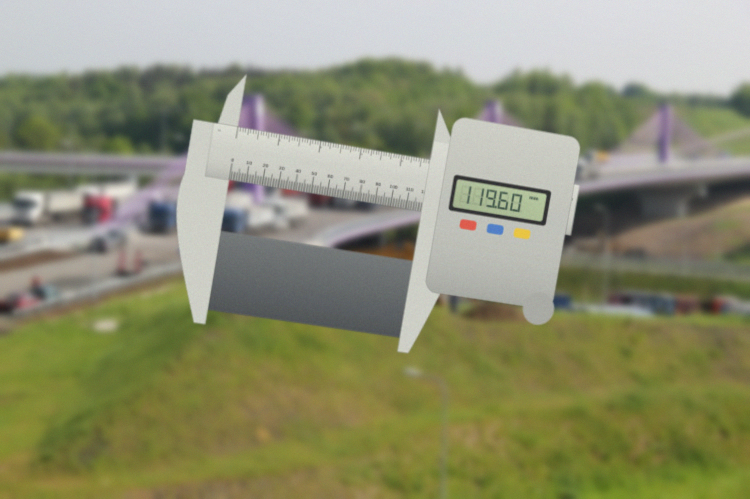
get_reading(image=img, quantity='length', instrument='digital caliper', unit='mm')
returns 119.60 mm
